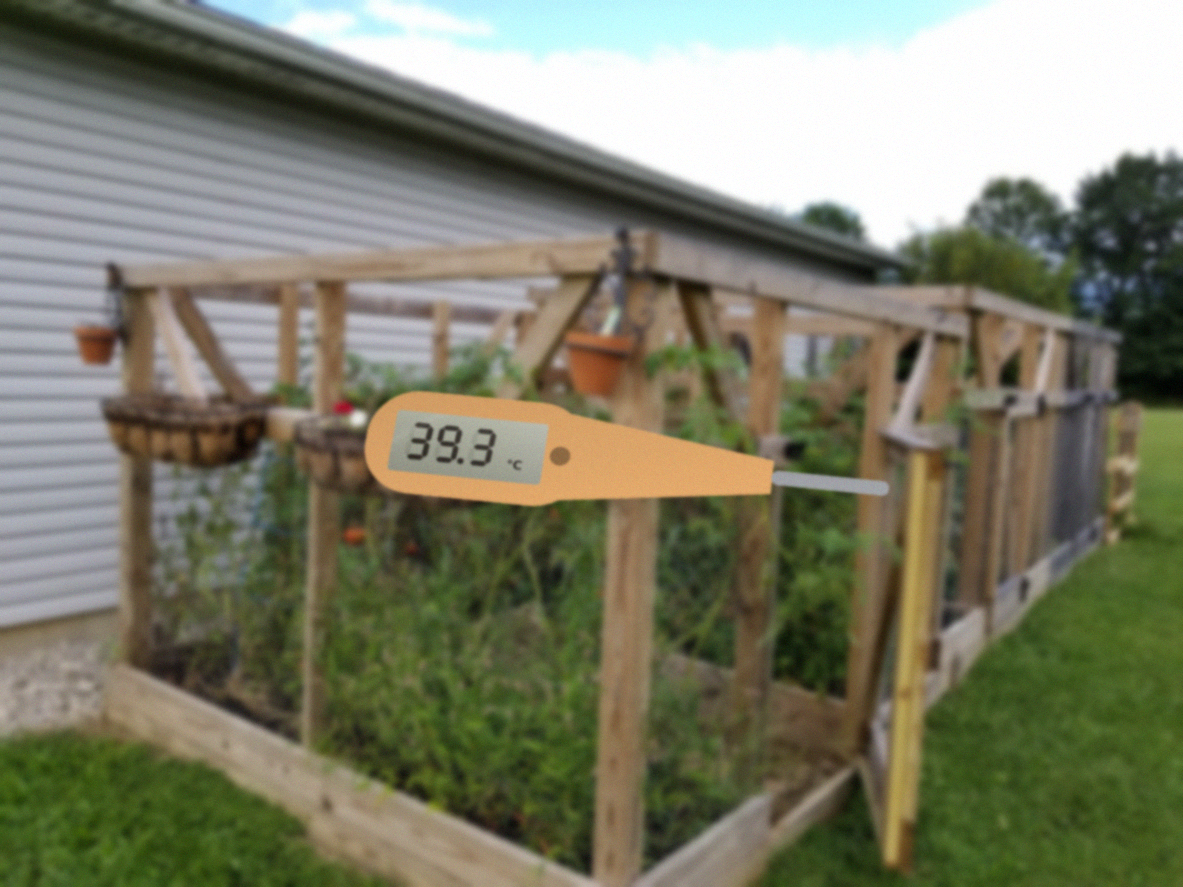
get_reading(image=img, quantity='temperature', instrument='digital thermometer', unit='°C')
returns 39.3 °C
